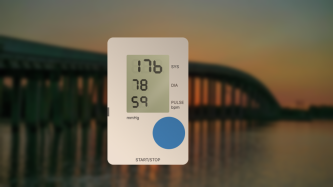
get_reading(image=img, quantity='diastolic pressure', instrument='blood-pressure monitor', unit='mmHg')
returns 78 mmHg
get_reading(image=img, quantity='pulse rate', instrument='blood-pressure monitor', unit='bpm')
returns 59 bpm
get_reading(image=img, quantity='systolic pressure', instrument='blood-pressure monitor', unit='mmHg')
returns 176 mmHg
